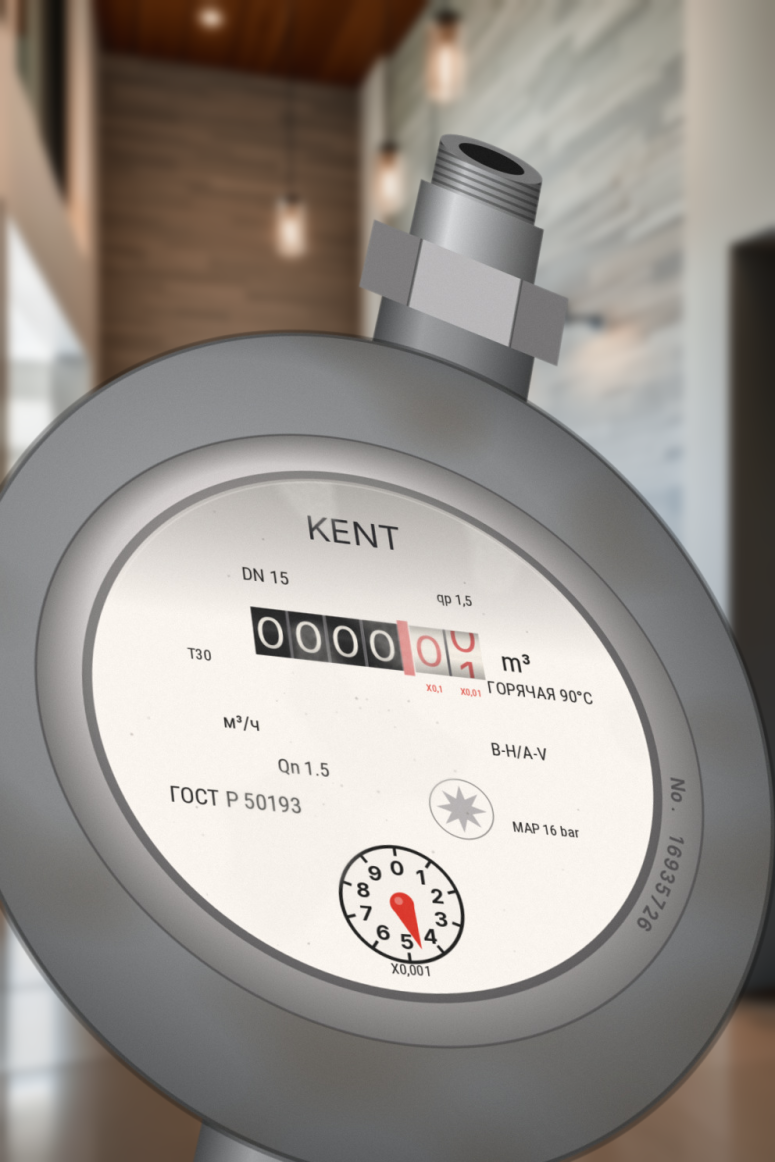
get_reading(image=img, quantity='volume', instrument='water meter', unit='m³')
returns 0.004 m³
